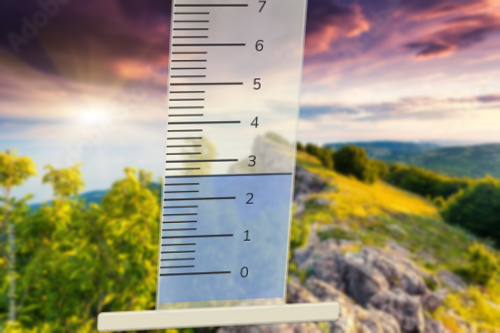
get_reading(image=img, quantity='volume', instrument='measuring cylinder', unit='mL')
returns 2.6 mL
